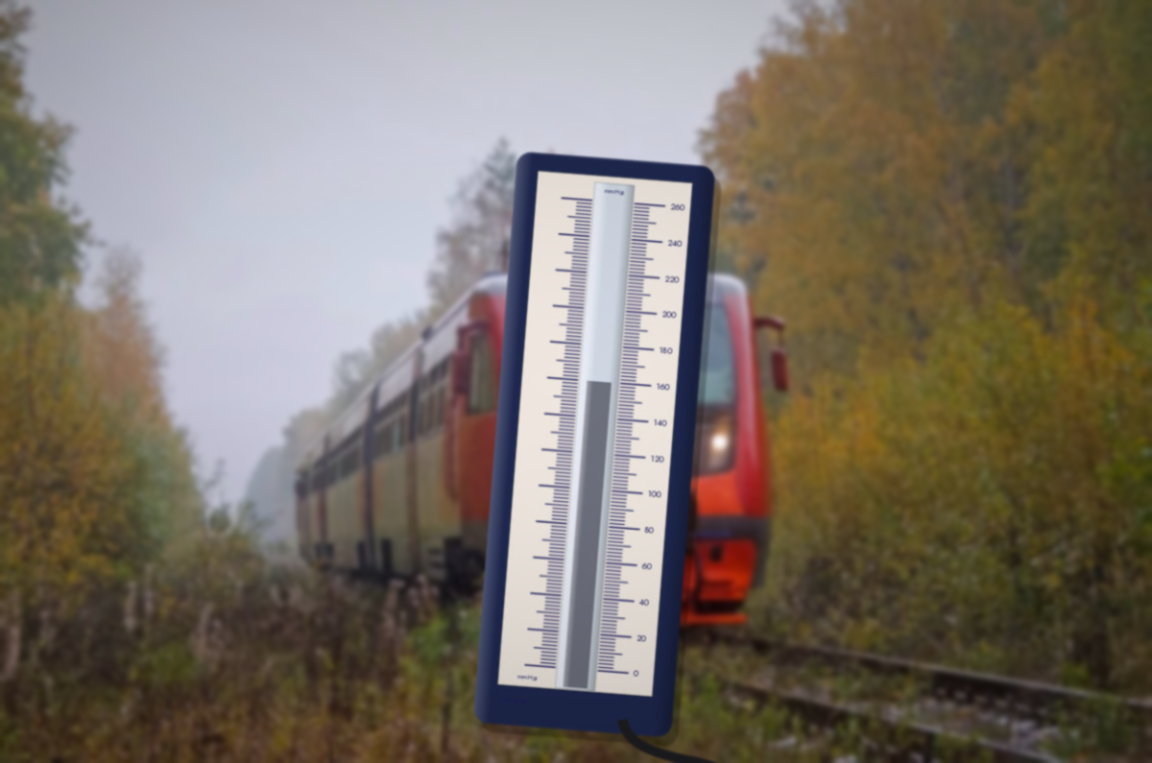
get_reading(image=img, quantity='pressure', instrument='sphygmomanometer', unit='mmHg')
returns 160 mmHg
